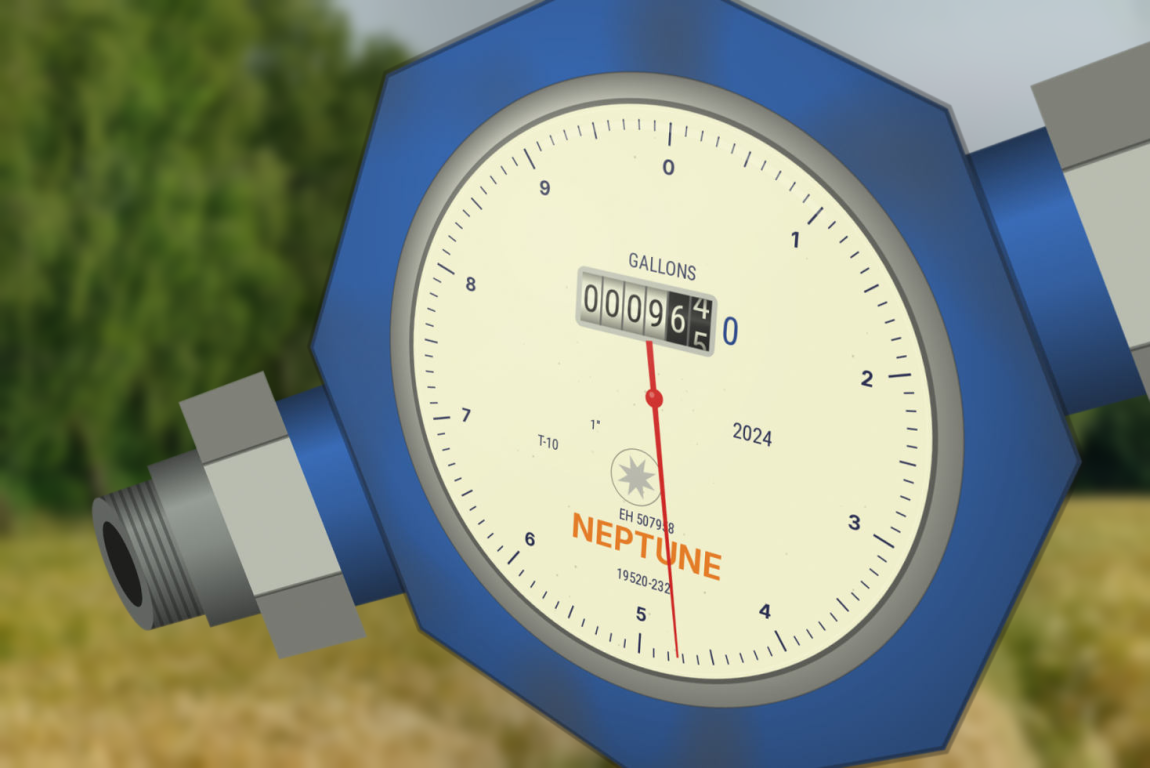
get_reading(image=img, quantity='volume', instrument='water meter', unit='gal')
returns 9644.7 gal
